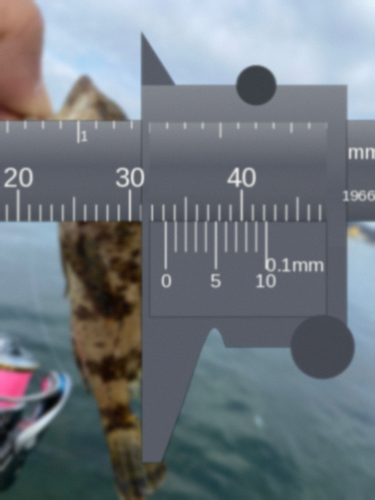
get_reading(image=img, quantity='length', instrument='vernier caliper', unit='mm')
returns 33.2 mm
